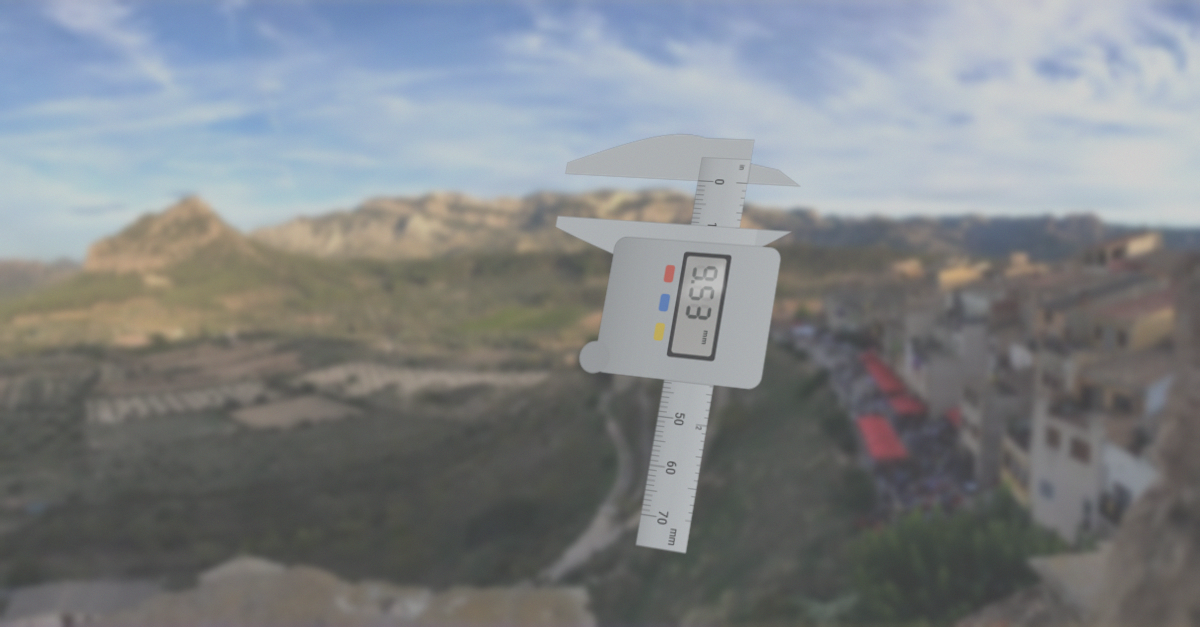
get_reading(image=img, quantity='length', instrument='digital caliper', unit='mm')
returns 9.53 mm
